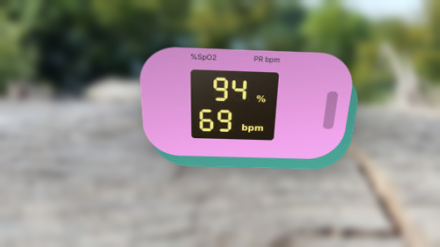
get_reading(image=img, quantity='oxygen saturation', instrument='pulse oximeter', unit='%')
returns 94 %
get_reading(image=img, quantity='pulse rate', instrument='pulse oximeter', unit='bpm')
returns 69 bpm
